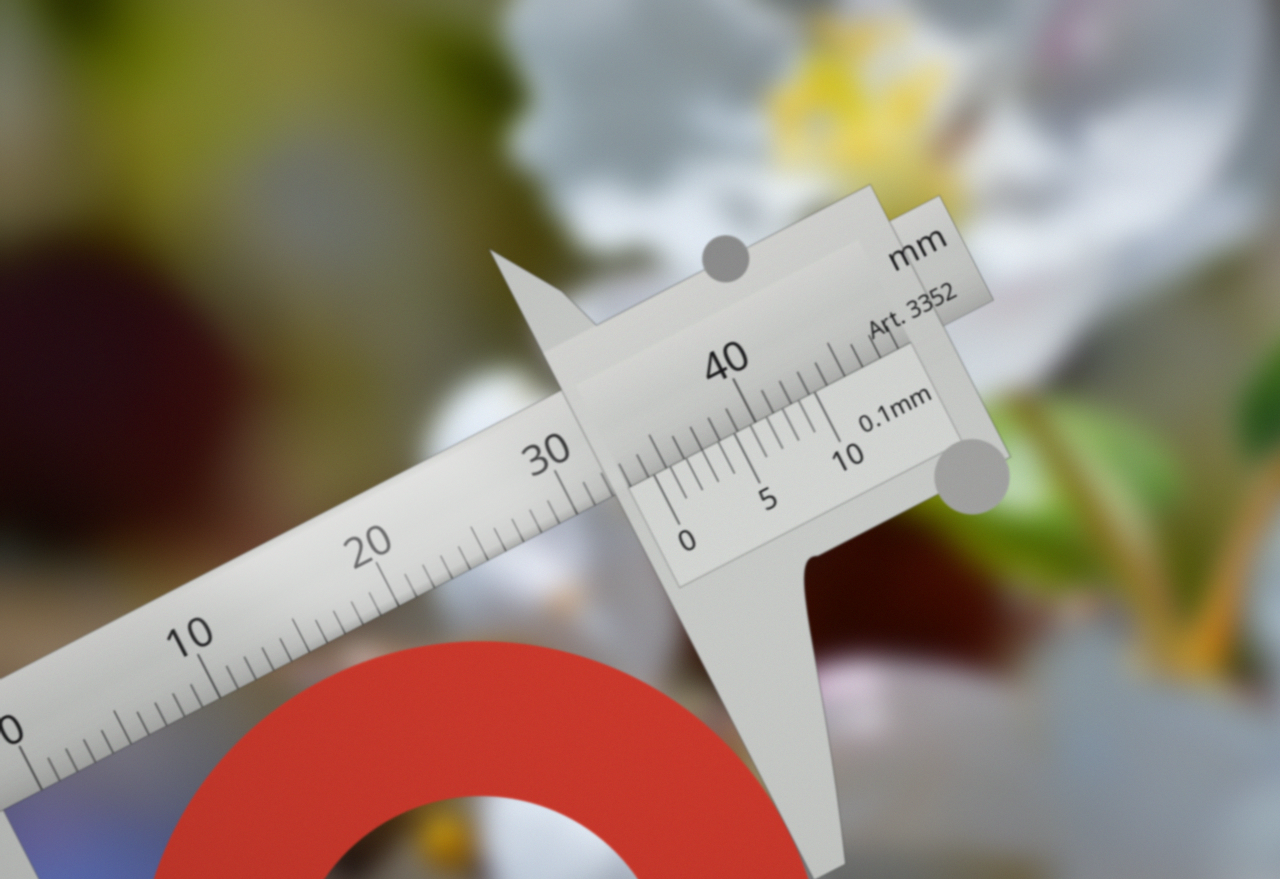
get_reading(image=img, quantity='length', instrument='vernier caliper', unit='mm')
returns 34.3 mm
